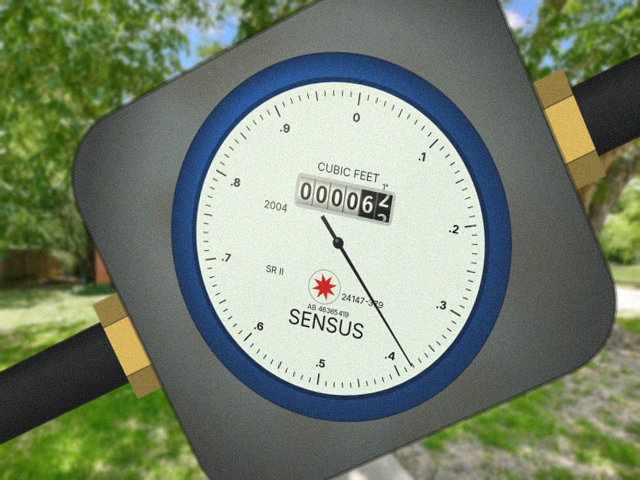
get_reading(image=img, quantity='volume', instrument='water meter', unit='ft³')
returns 62.38 ft³
